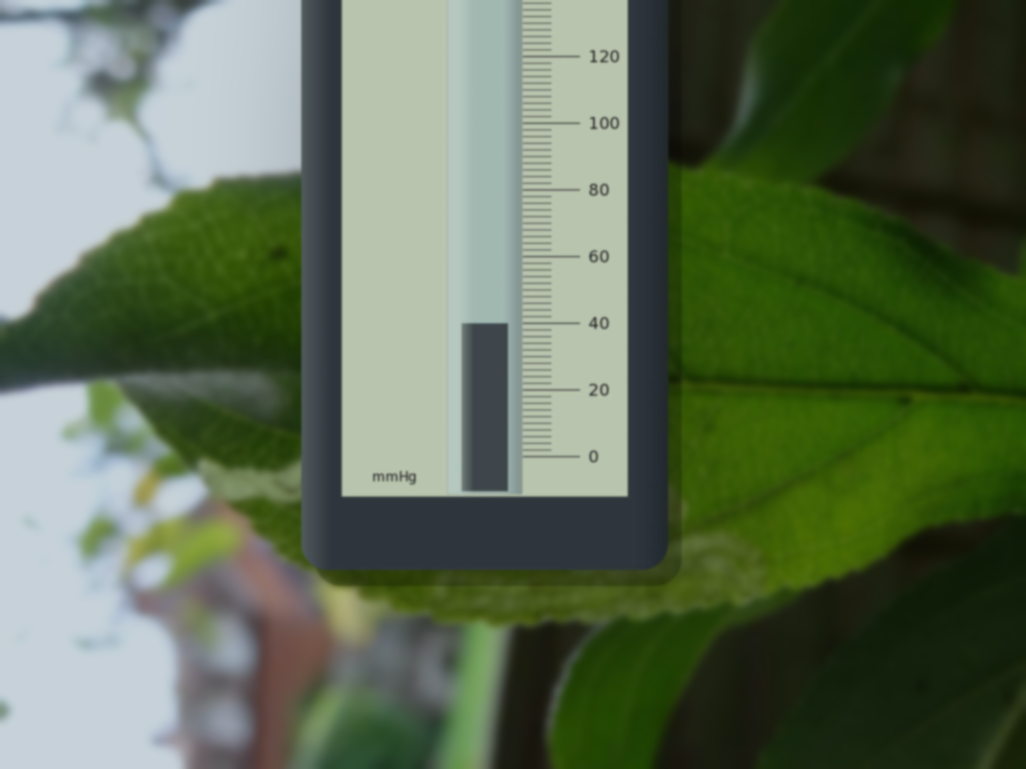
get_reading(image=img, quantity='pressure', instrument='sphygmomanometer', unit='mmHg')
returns 40 mmHg
